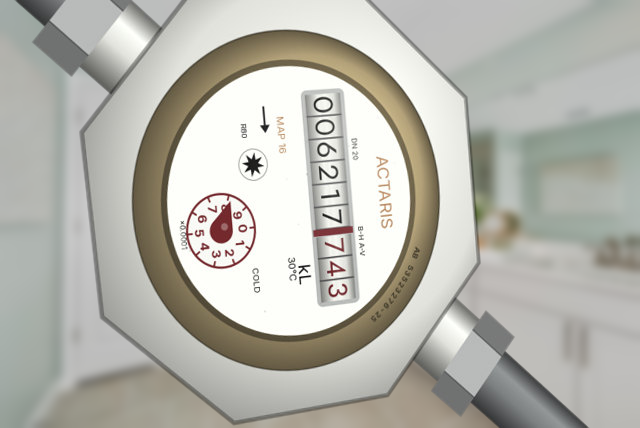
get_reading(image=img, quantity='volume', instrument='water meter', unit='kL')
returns 6217.7438 kL
